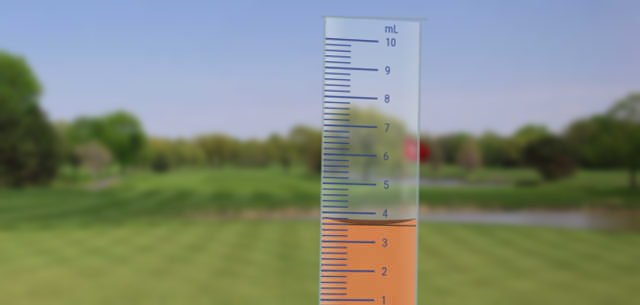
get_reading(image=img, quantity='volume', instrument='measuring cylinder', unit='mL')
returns 3.6 mL
